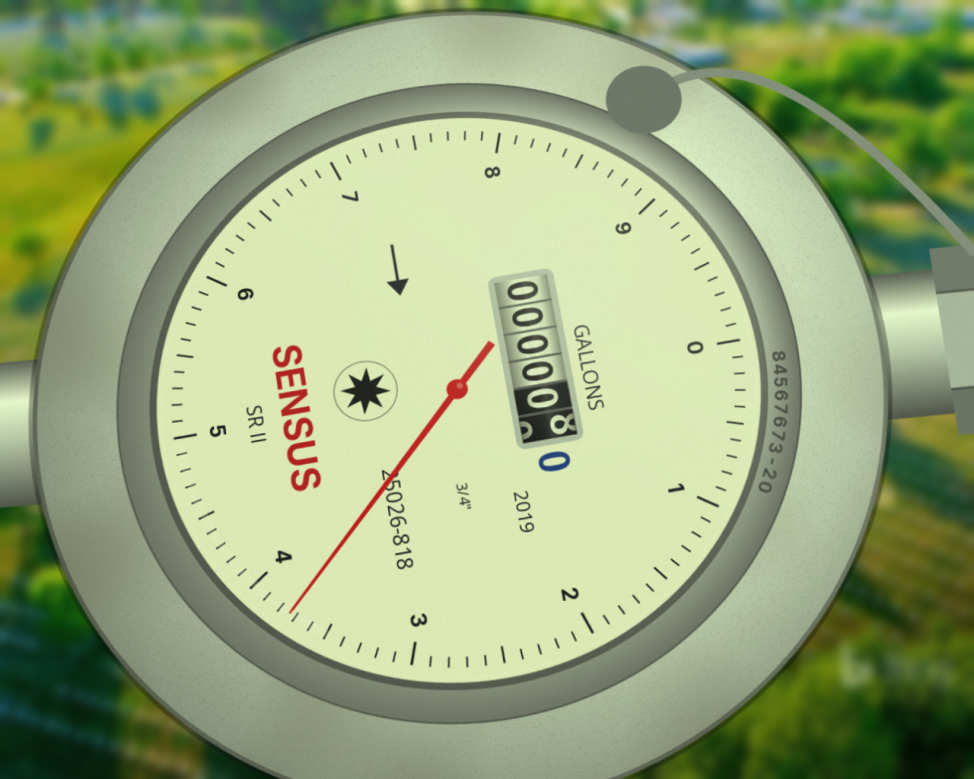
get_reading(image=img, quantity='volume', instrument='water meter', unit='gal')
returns 83.7 gal
